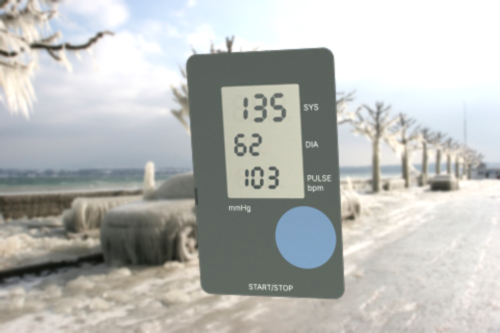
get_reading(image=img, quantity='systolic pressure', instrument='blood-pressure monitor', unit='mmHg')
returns 135 mmHg
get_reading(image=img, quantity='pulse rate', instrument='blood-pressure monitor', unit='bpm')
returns 103 bpm
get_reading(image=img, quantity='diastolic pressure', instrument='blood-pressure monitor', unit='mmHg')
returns 62 mmHg
